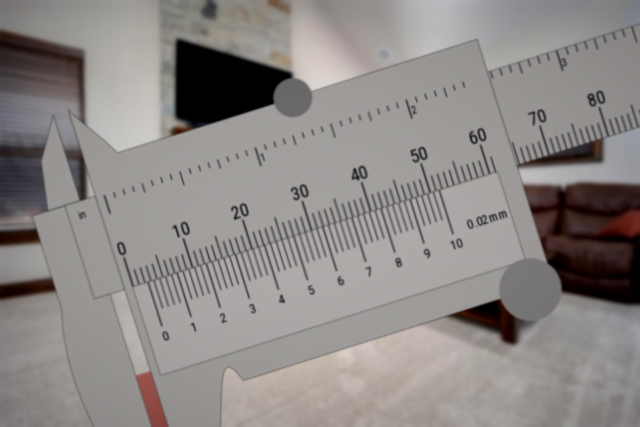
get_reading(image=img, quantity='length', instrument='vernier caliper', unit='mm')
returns 2.5 mm
